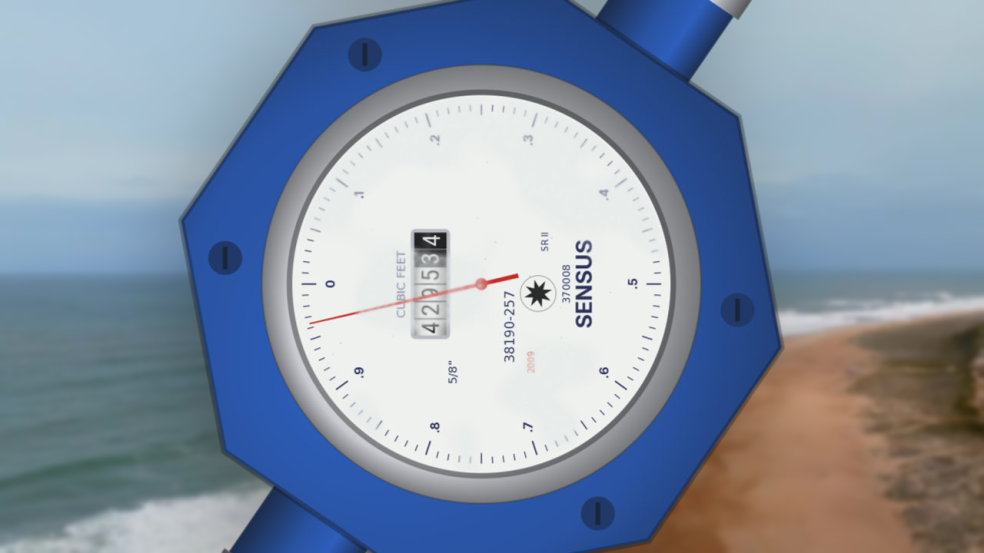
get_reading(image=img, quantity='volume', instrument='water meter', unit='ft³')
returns 429533.96 ft³
